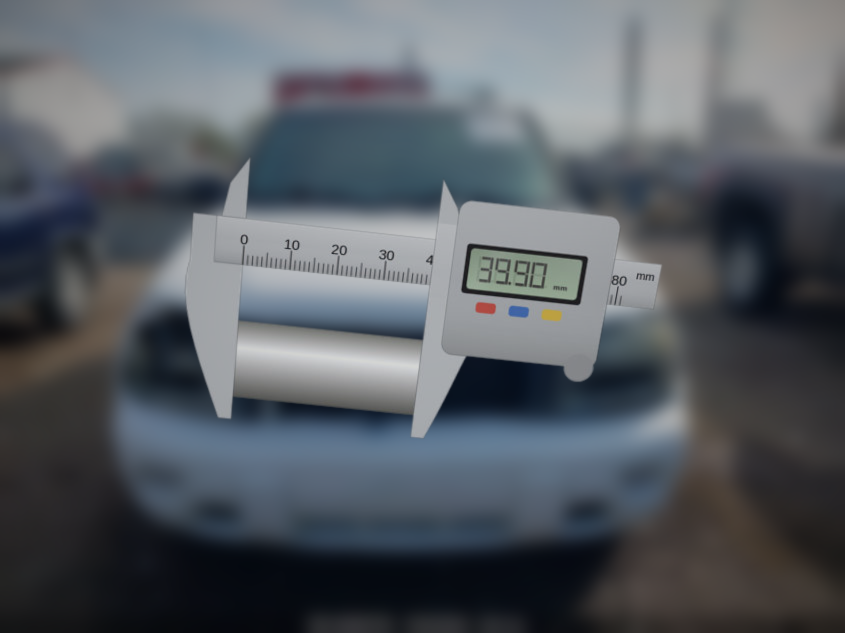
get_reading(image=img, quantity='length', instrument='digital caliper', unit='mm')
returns 39.90 mm
